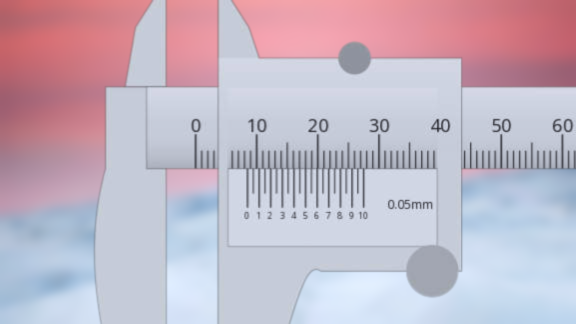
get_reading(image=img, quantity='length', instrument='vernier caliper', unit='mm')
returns 8.5 mm
